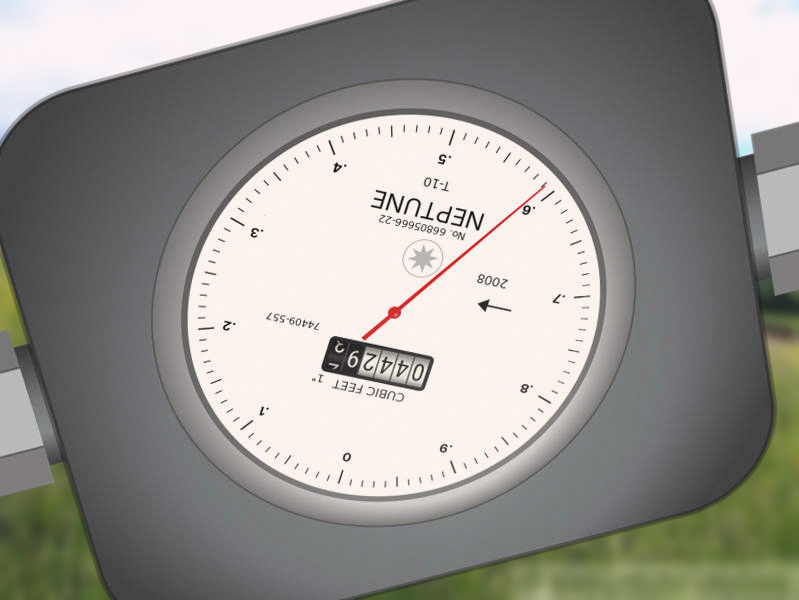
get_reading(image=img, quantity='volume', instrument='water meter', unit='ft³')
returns 44292.59 ft³
